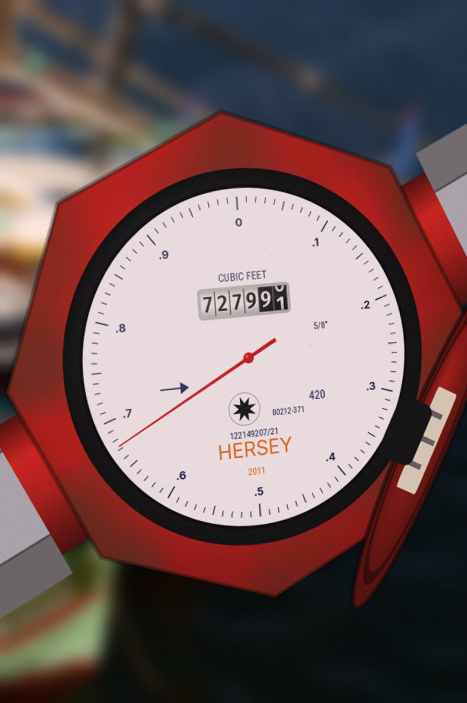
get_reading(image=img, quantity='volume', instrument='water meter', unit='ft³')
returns 727990.67 ft³
